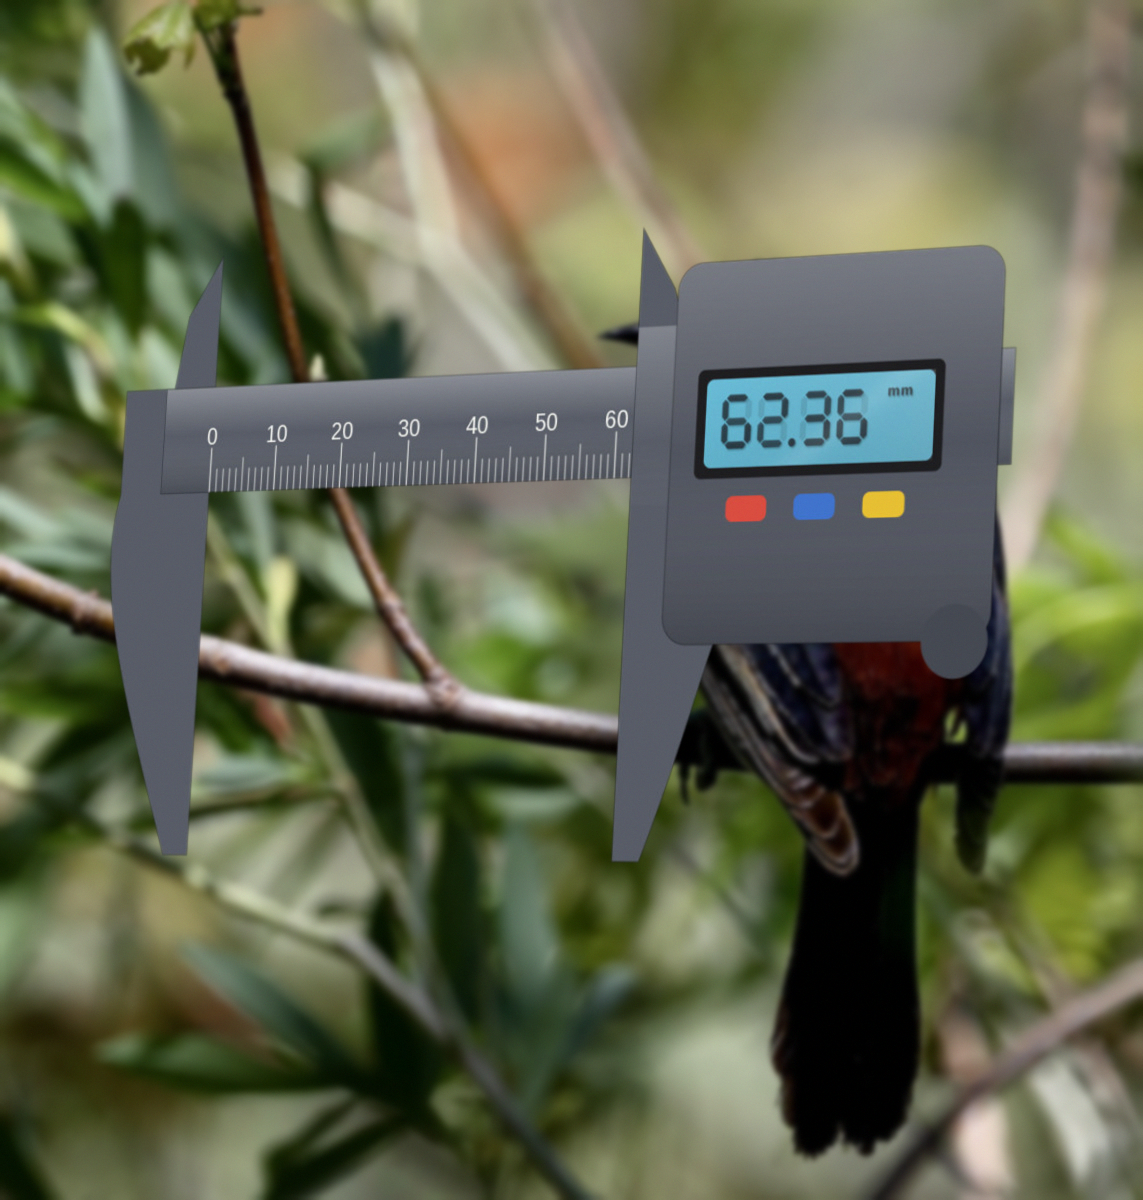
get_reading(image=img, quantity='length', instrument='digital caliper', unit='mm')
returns 62.36 mm
